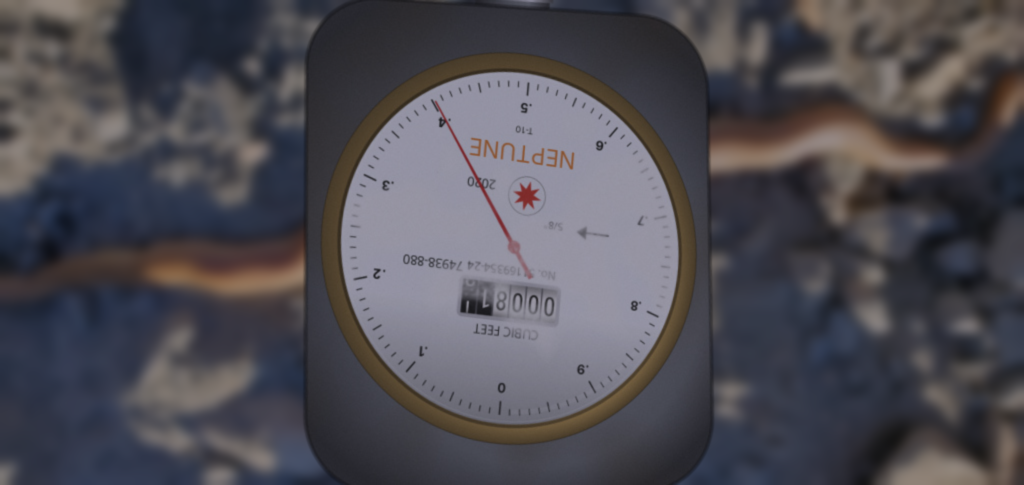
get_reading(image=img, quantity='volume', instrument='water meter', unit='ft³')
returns 811.40 ft³
